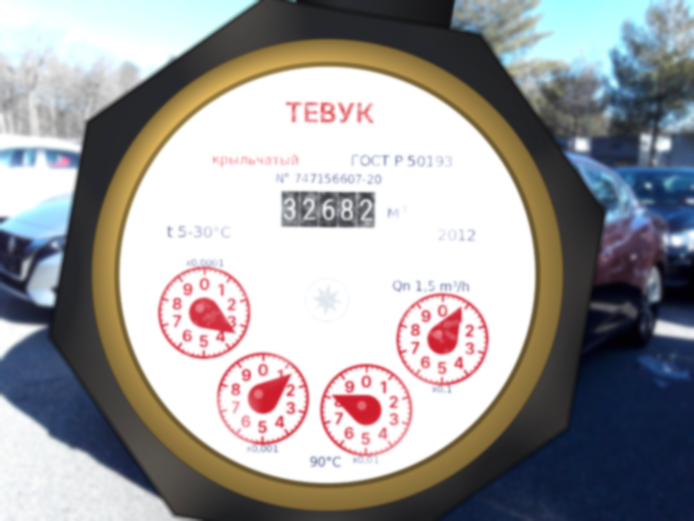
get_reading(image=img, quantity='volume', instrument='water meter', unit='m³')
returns 32682.0813 m³
